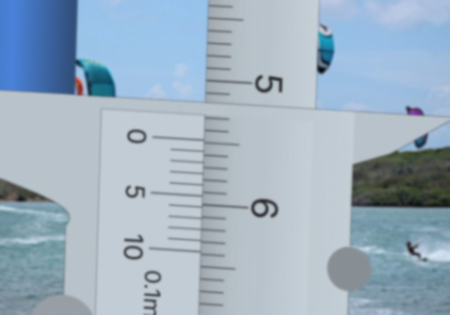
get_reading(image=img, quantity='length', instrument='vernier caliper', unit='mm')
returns 54.8 mm
